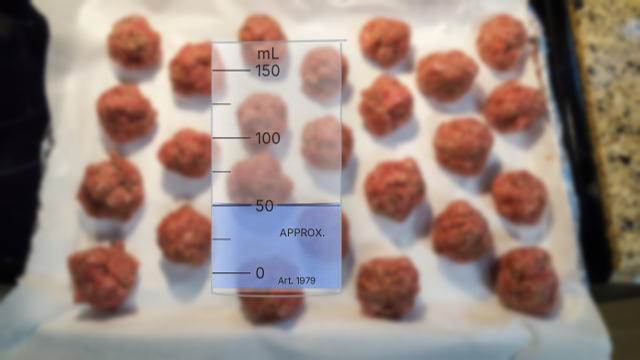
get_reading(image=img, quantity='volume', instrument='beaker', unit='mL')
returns 50 mL
